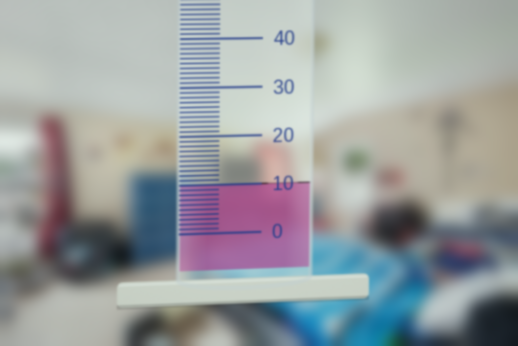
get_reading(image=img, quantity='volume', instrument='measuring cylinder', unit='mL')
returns 10 mL
